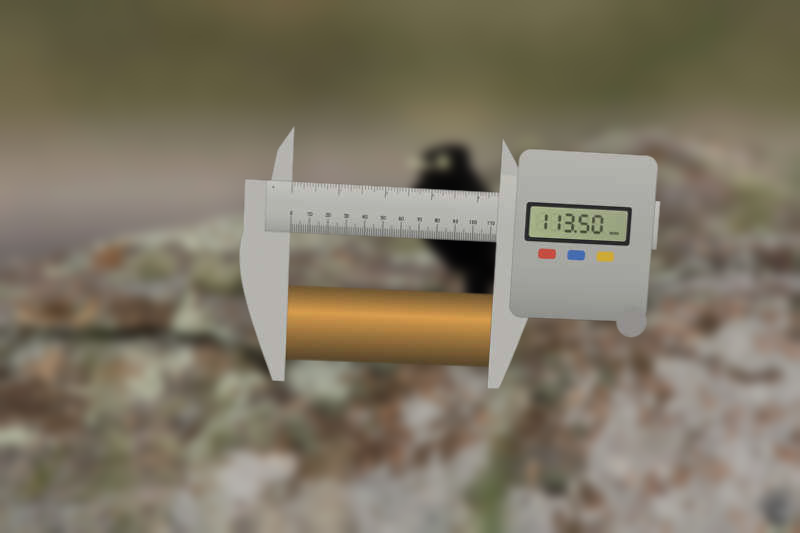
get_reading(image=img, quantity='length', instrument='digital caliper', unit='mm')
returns 113.50 mm
